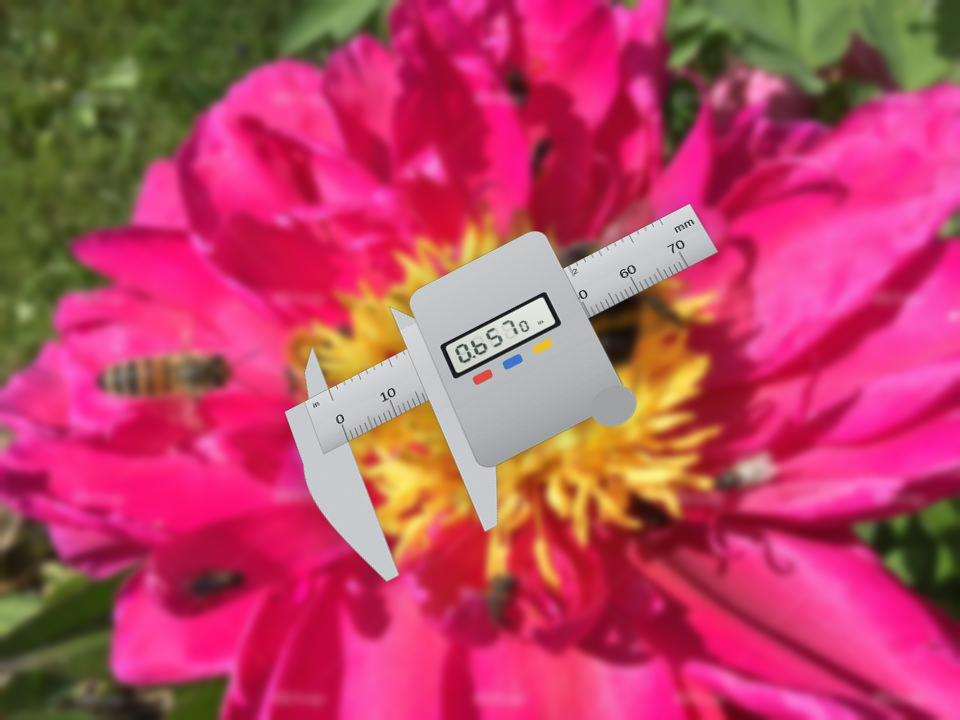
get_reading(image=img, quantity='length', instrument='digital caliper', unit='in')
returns 0.6570 in
